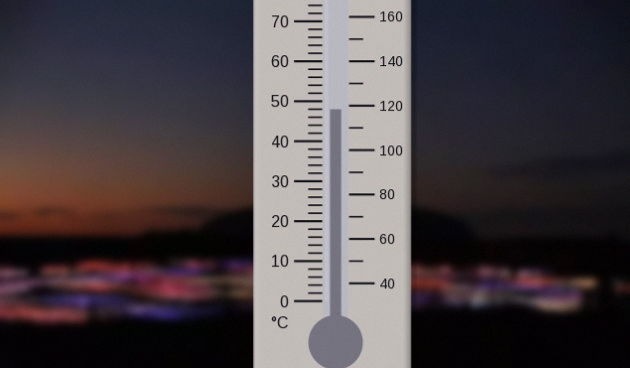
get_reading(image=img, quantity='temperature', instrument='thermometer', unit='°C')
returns 48 °C
